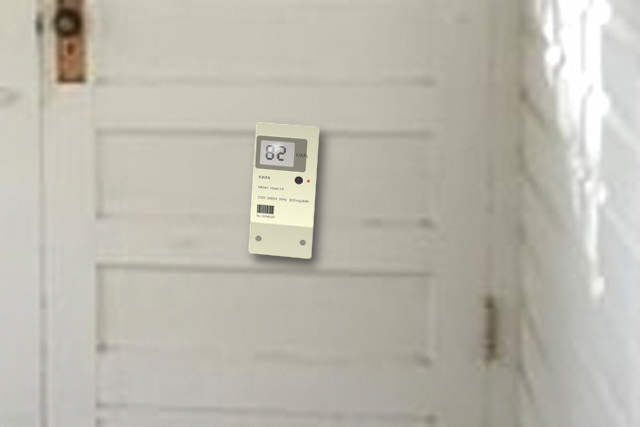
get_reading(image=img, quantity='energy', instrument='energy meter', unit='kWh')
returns 82 kWh
